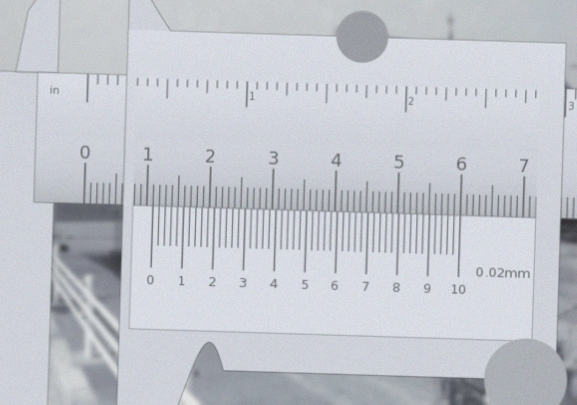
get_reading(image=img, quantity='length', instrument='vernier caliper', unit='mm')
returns 11.0 mm
